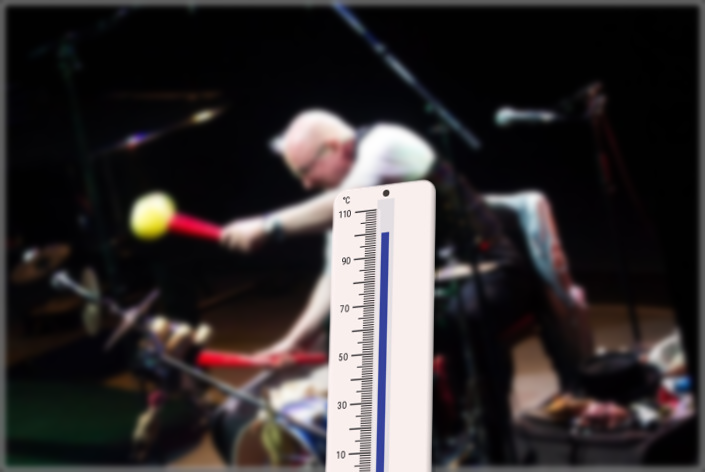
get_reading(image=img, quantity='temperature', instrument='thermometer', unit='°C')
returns 100 °C
